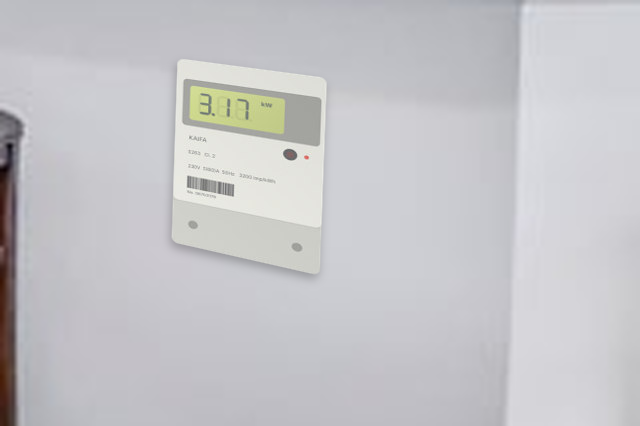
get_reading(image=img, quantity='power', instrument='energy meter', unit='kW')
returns 3.17 kW
